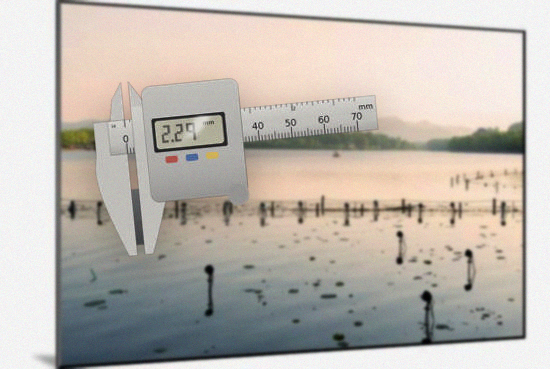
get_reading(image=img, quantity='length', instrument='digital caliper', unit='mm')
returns 2.29 mm
